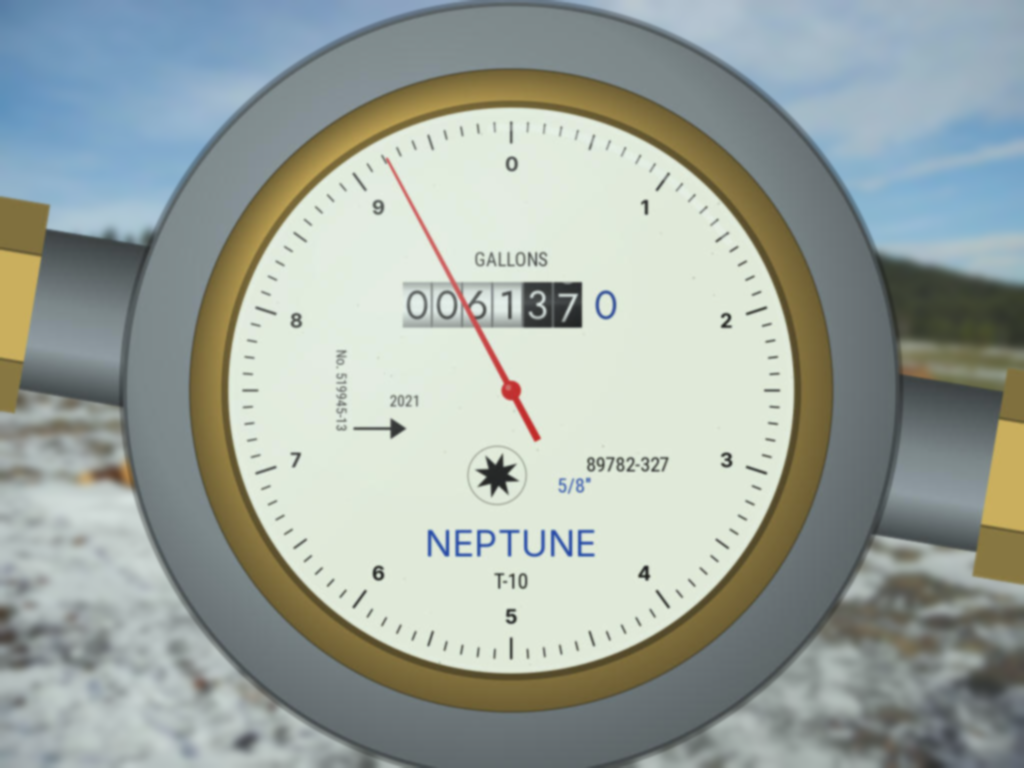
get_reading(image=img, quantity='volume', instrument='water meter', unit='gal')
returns 61369.2 gal
